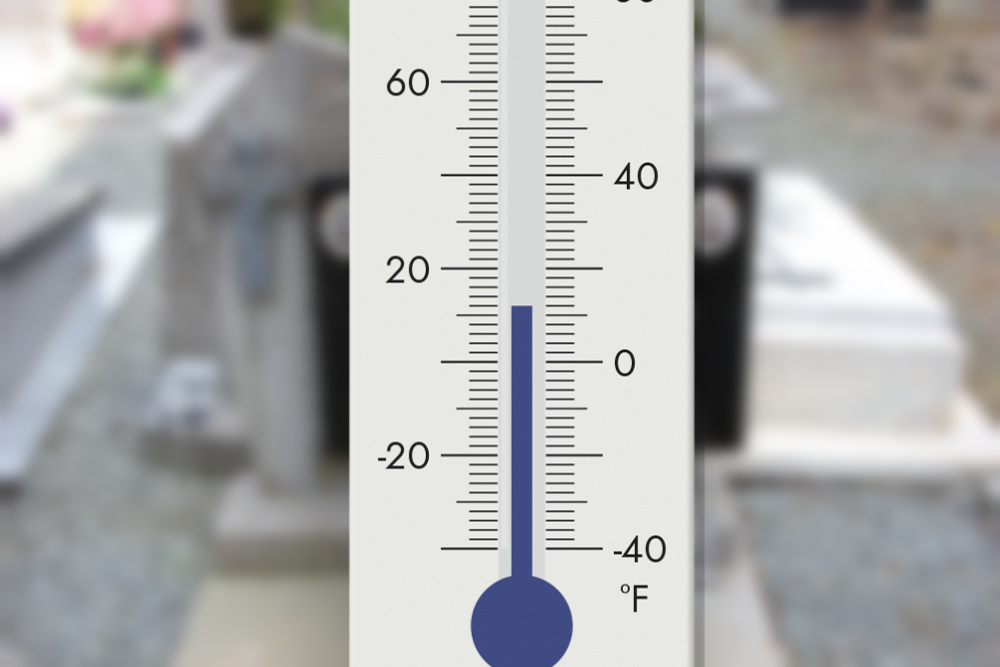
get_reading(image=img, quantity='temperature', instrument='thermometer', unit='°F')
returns 12 °F
